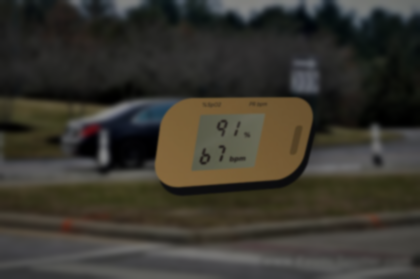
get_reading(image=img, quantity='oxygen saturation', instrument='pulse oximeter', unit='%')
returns 91 %
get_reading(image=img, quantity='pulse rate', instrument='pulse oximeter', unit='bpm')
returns 67 bpm
